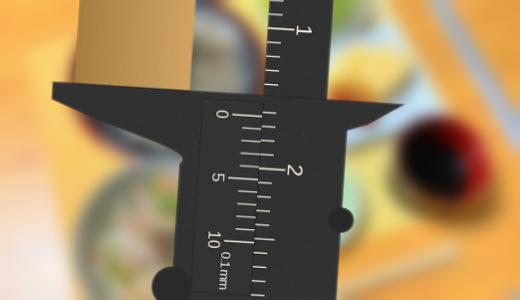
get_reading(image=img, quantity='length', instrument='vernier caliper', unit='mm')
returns 16.3 mm
